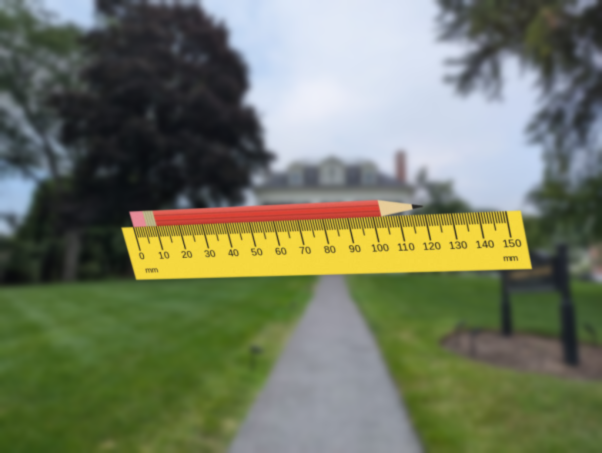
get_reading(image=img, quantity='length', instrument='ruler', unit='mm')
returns 120 mm
